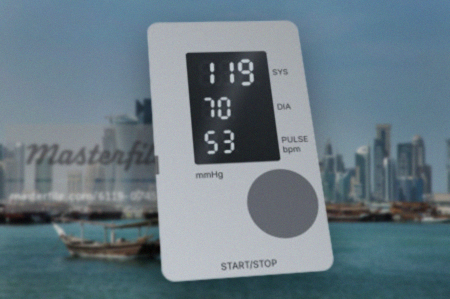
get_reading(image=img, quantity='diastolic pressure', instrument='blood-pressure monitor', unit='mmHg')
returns 70 mmHg
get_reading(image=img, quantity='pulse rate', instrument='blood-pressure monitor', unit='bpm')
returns 53 bpm
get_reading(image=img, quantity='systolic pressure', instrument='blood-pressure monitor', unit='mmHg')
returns 119 mmHg
